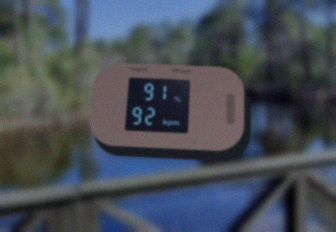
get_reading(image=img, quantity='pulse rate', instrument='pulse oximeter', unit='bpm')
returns 92 bpm
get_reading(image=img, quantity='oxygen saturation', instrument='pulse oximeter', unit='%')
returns 91 %
